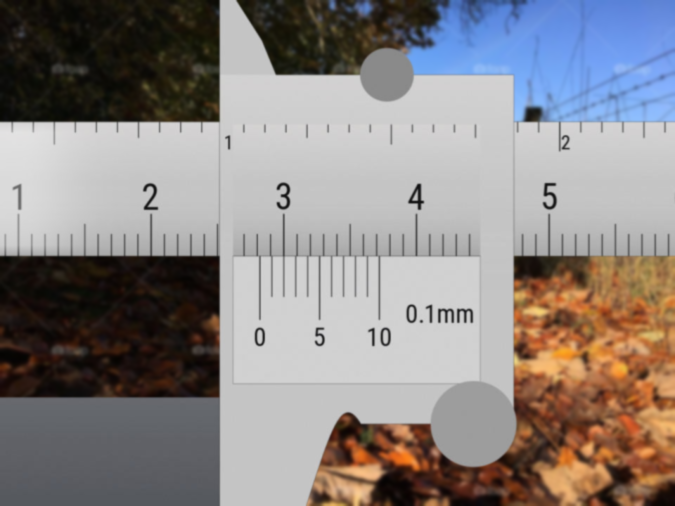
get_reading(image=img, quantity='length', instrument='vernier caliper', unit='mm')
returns 28.2 mm
